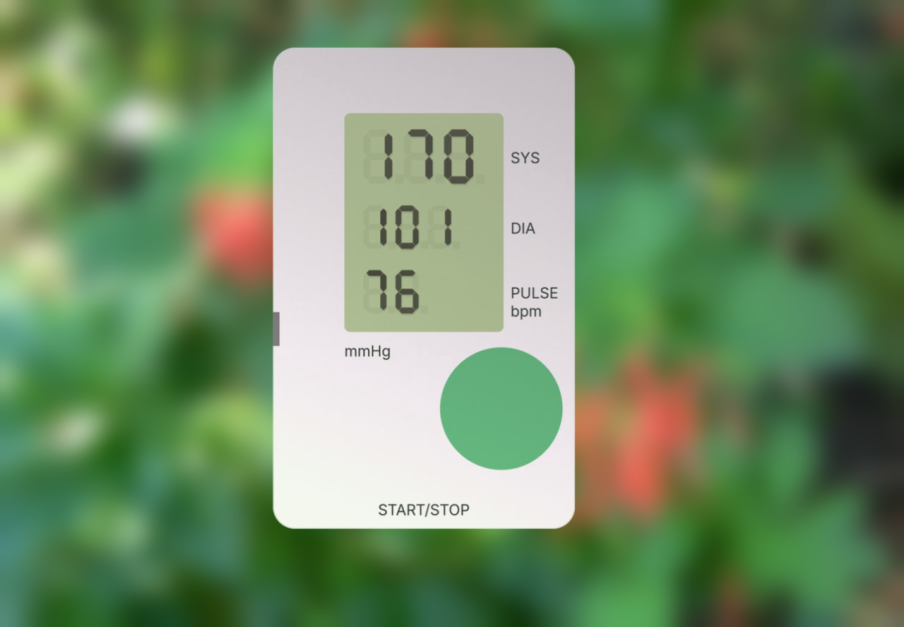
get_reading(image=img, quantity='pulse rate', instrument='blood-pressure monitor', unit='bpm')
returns 76 bpm
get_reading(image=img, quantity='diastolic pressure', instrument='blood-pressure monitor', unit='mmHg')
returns 101 mmHg
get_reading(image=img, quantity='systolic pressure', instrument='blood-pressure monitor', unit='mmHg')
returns 170 mmHg
